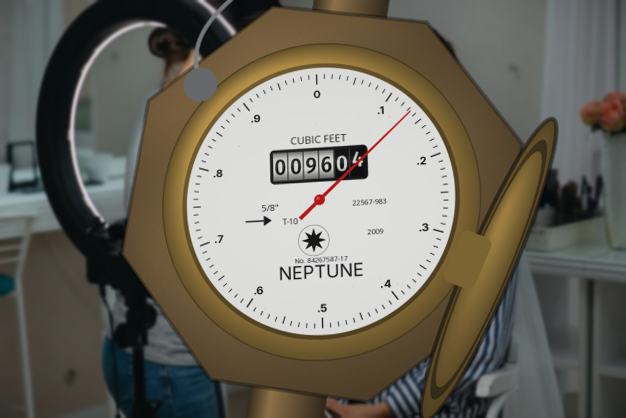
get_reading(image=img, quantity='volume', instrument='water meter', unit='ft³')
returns 9604.13 ft³
